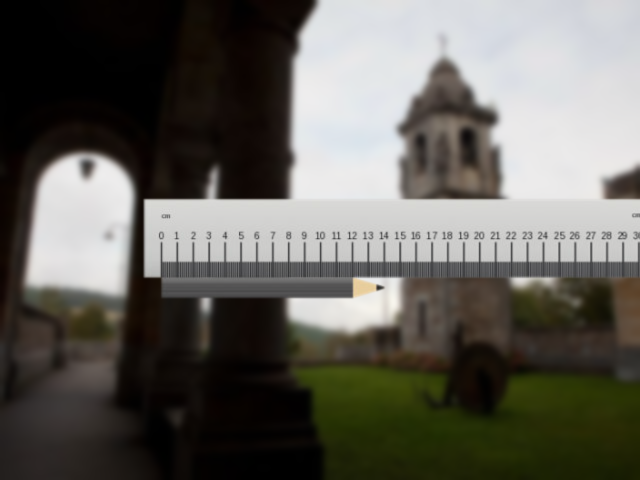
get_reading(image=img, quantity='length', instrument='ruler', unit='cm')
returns 14 cm
